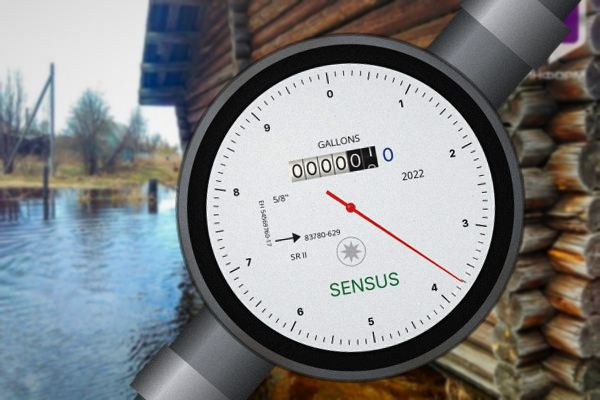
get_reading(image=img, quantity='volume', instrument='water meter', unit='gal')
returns 13.7 gal
